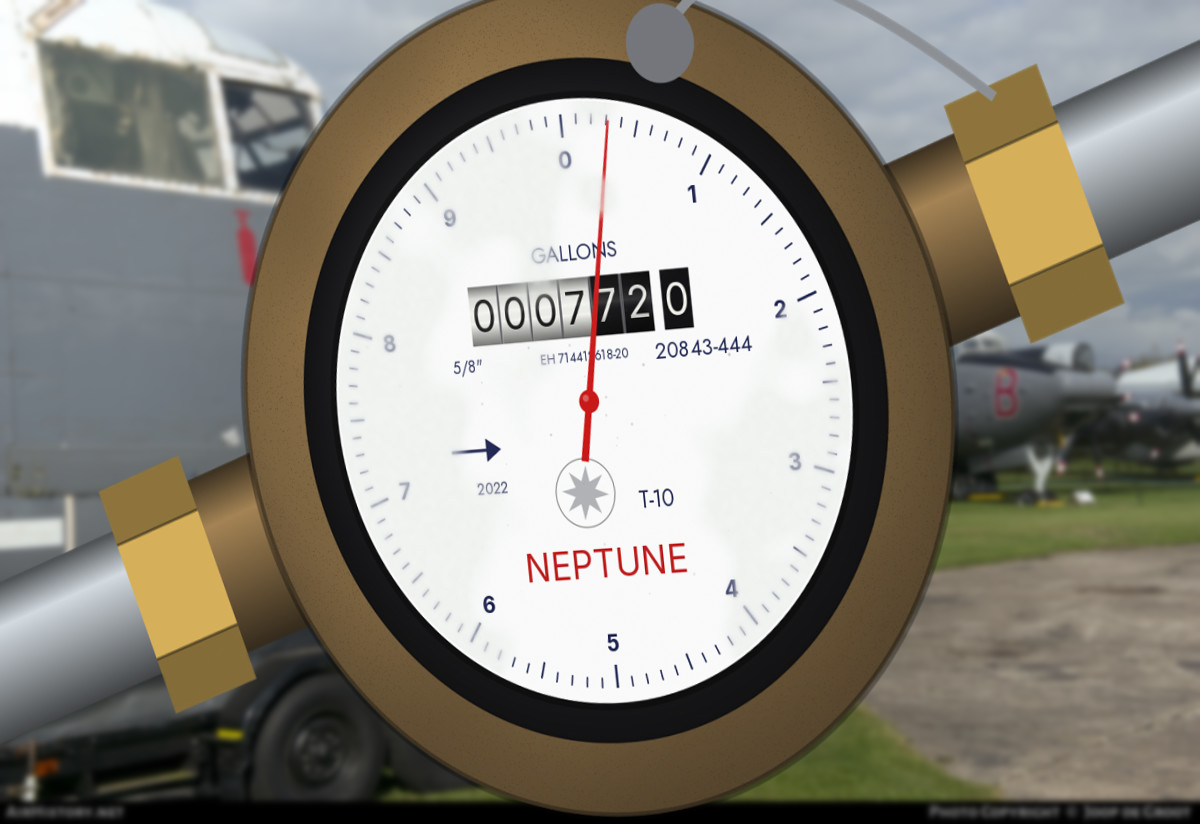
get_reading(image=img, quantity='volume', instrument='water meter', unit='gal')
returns 7720.3 gal
